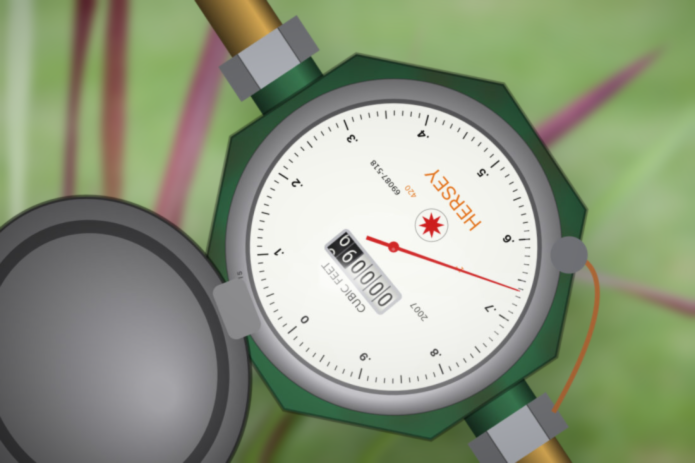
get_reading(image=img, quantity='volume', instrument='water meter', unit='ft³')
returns 98.66 ft³
